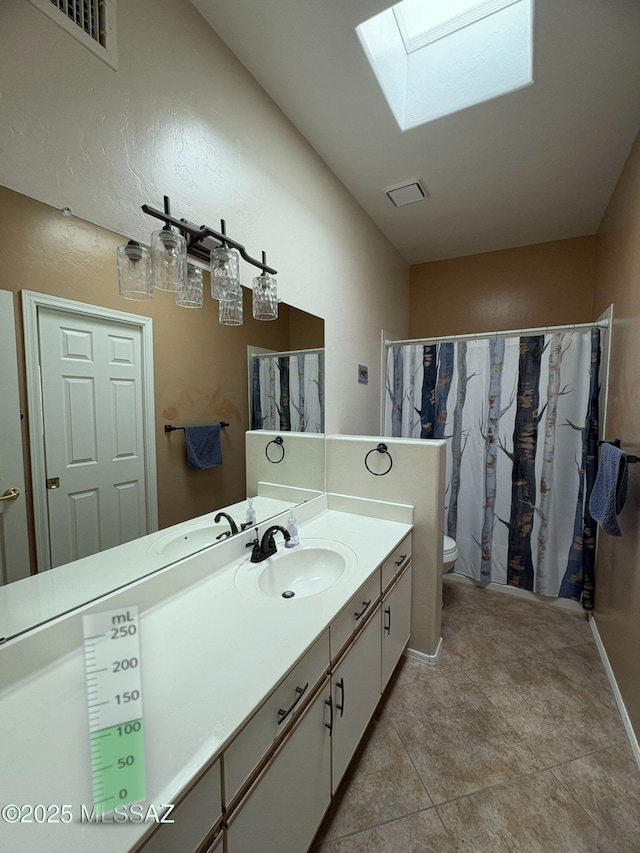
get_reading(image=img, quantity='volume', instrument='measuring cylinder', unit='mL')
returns 110 mL
